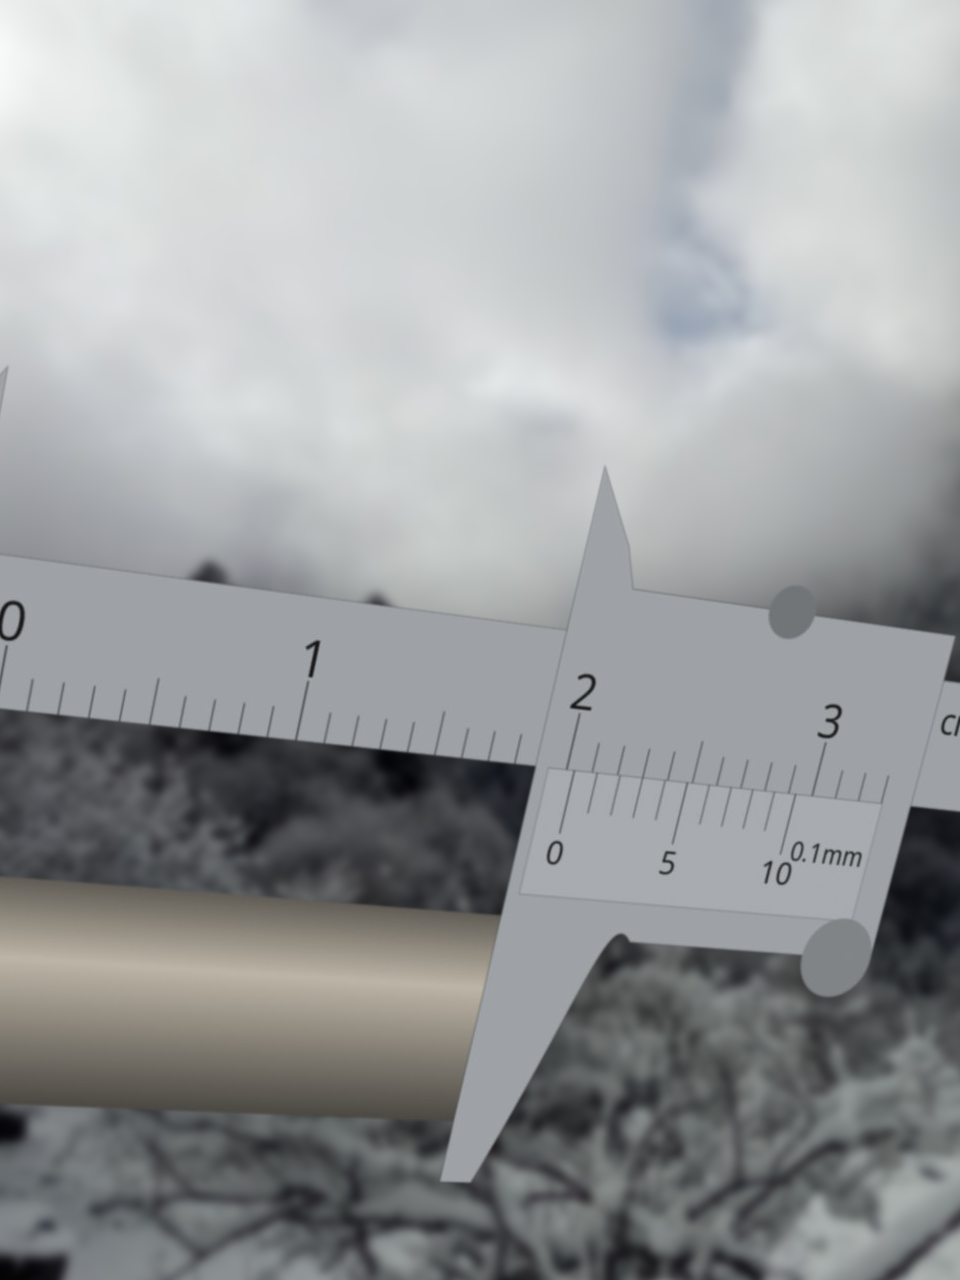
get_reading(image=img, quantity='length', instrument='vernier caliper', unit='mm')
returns 20.3 mm
